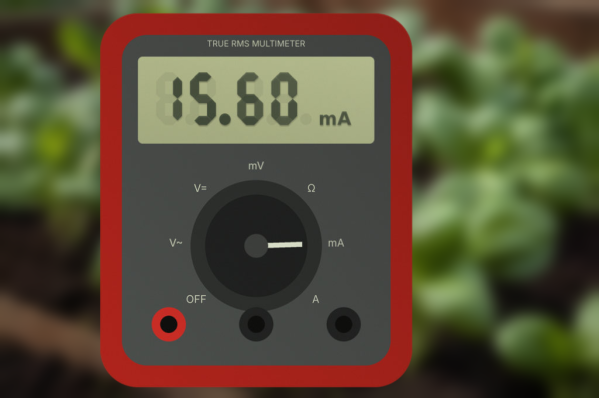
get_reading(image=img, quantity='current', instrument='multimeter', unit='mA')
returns 15.60 mA
